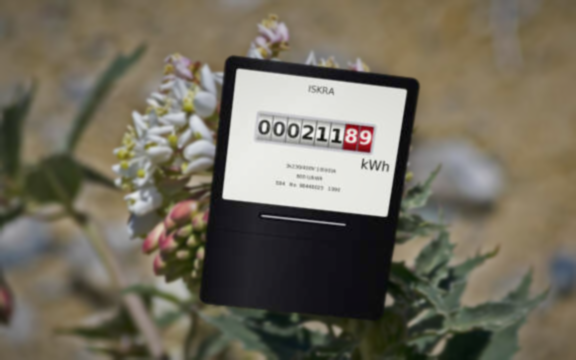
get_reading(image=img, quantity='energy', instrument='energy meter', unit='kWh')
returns 211.89 kWh
